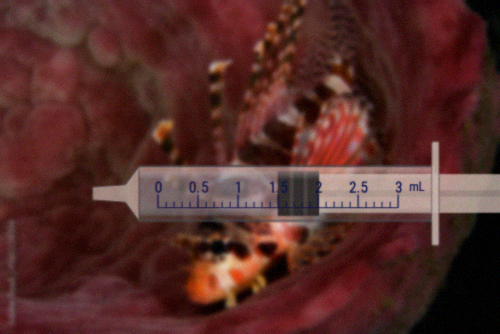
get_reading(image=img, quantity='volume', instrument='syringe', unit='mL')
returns 1.5 mL
